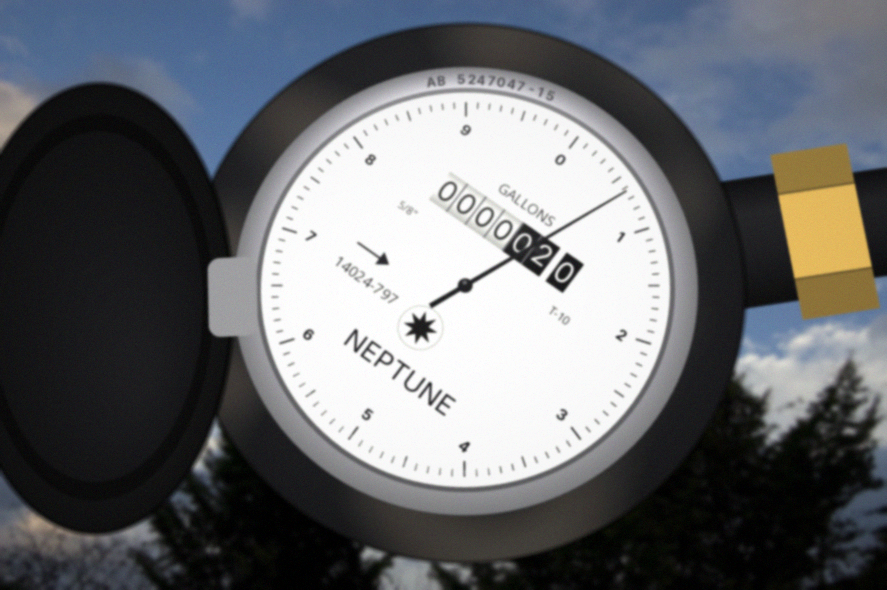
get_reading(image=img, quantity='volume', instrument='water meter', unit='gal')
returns 20.6 gal
